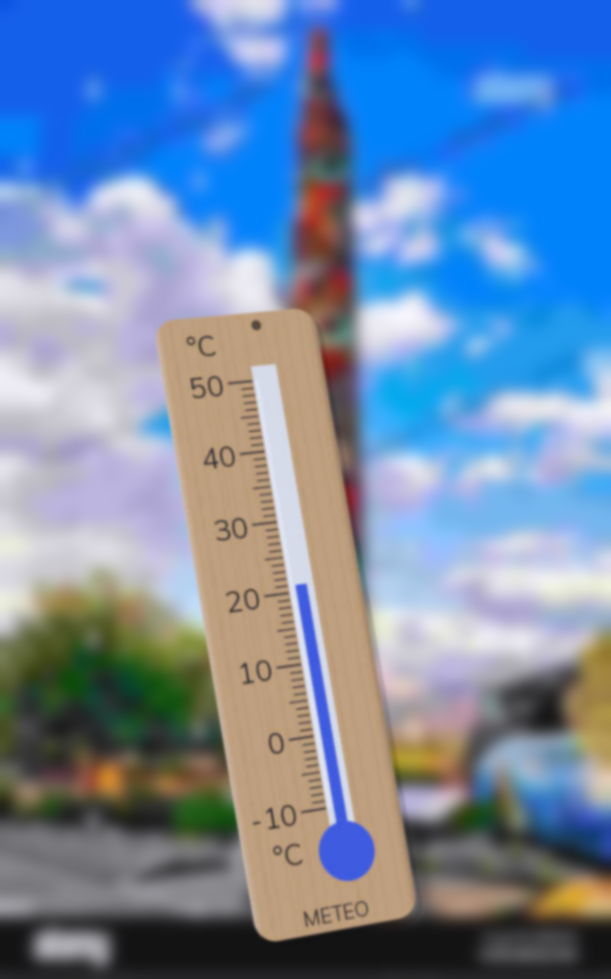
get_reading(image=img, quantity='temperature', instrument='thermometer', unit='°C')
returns 21 °C
